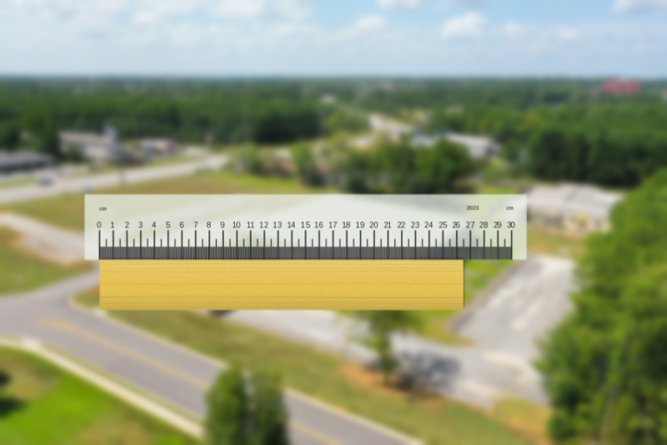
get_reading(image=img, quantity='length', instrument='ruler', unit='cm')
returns 26.5 cm
